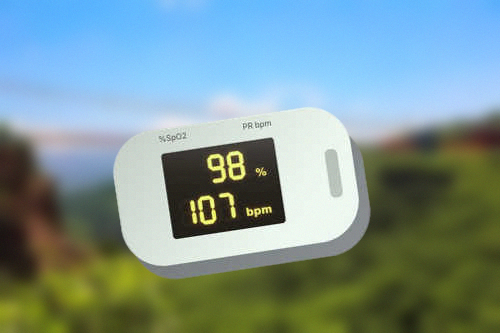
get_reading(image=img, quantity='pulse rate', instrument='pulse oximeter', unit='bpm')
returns 107 bpm
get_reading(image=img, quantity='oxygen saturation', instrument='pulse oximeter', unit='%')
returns 98 %
